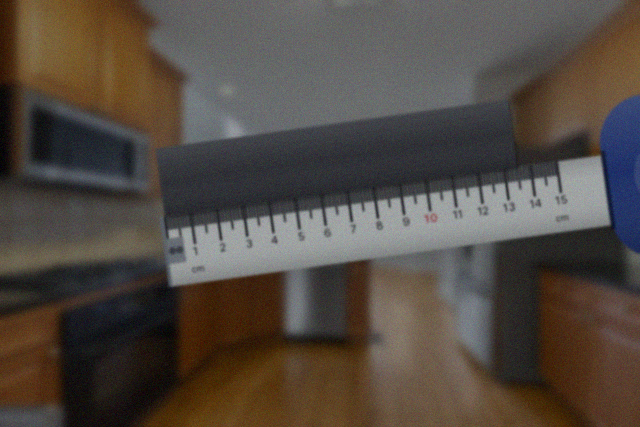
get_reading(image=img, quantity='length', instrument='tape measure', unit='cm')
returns 13.5 cm
